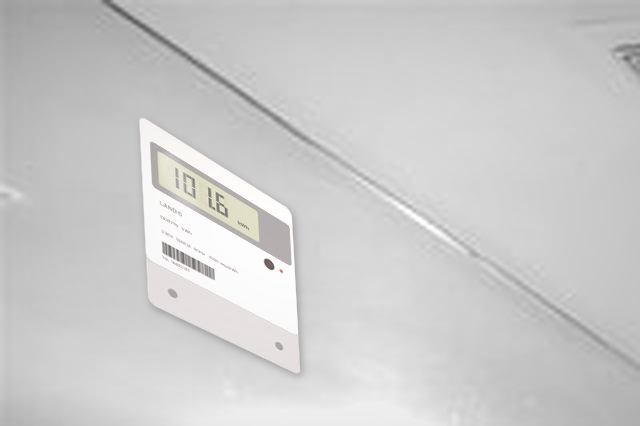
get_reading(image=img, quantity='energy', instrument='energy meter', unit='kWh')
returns 101.6 kWh
